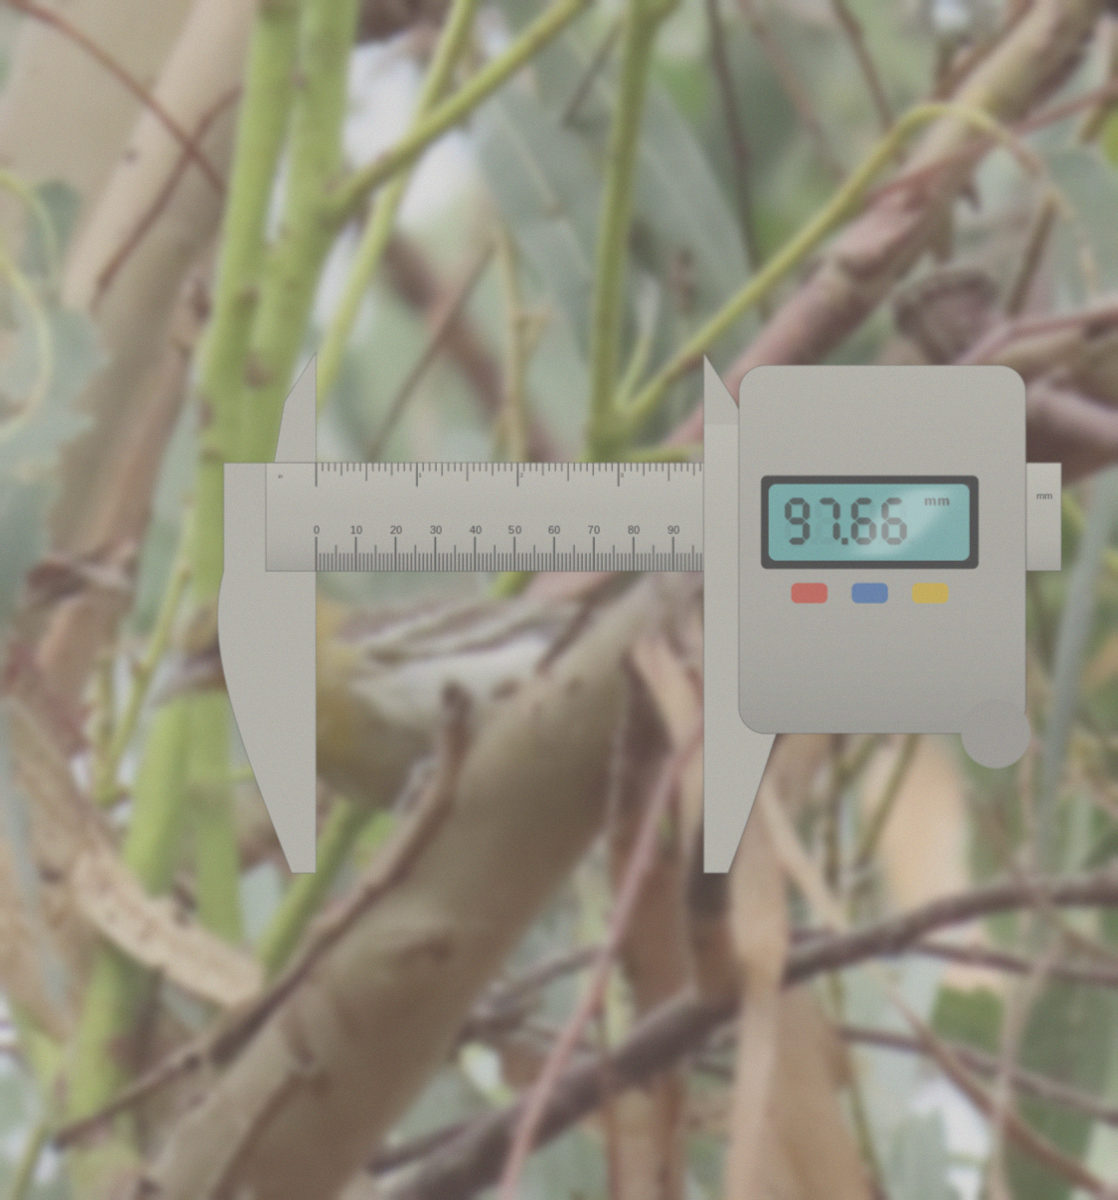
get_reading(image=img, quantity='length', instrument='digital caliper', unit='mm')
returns 97.66 mm
